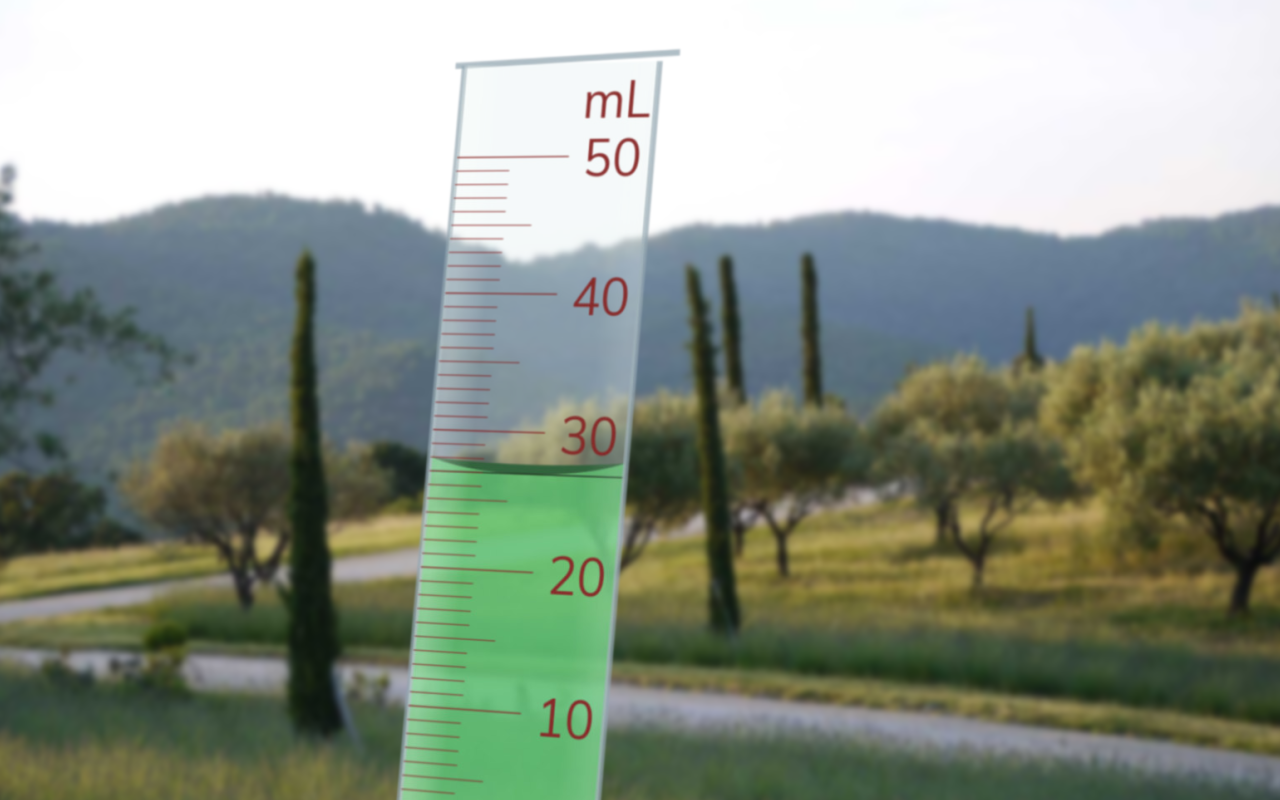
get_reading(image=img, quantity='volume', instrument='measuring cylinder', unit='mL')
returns 27 mL
